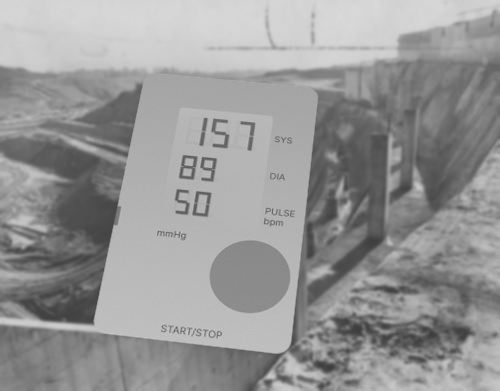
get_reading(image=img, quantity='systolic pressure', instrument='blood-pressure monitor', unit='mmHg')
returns 157 mmHg
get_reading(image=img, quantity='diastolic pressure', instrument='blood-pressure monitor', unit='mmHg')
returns 89 mmHg
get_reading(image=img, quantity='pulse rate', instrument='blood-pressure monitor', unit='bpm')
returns 50 bpm
